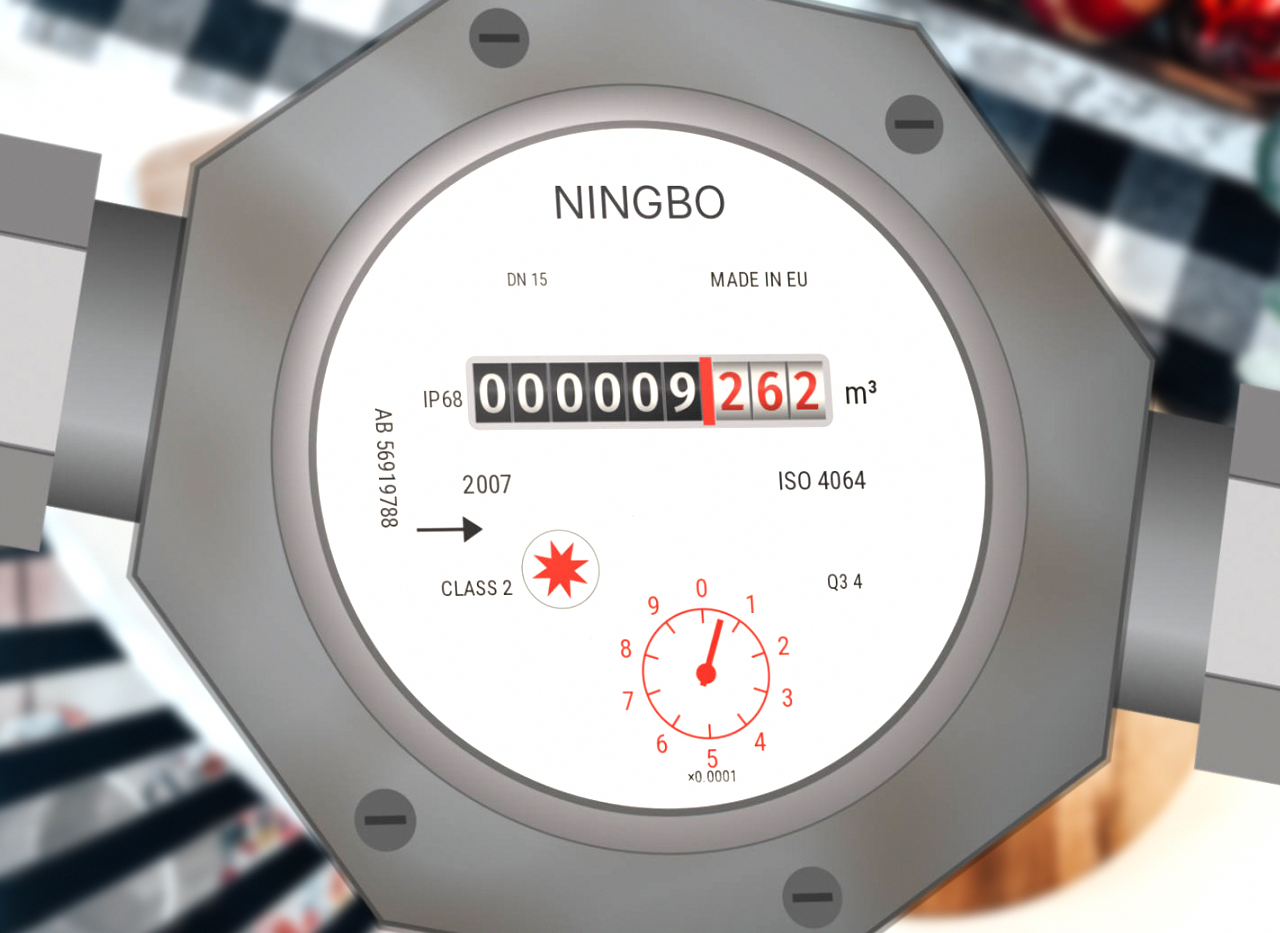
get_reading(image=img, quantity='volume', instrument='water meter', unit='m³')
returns 9.2620 m³
